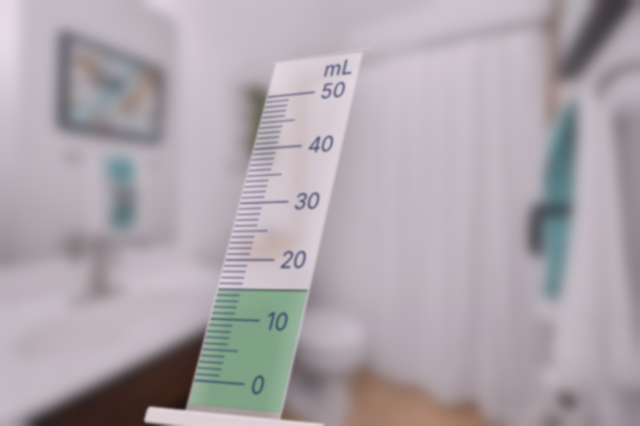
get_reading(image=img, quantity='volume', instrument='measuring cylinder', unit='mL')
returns 15 mL
